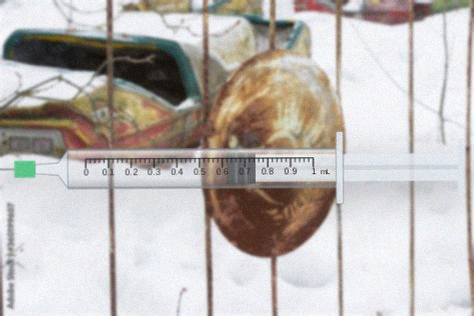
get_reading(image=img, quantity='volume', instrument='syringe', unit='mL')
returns 0.62 mL
